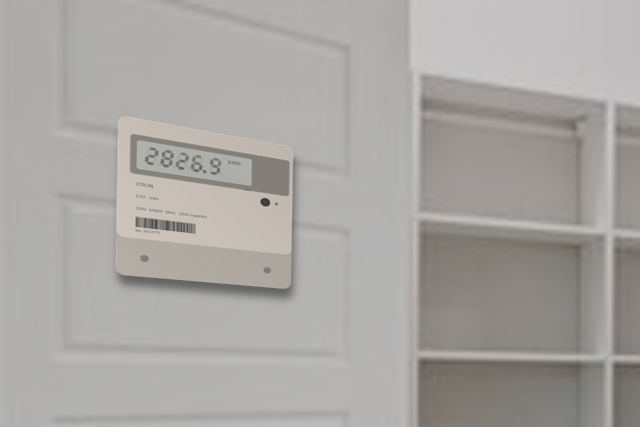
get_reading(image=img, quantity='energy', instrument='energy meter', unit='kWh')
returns 2826.9 kWh
